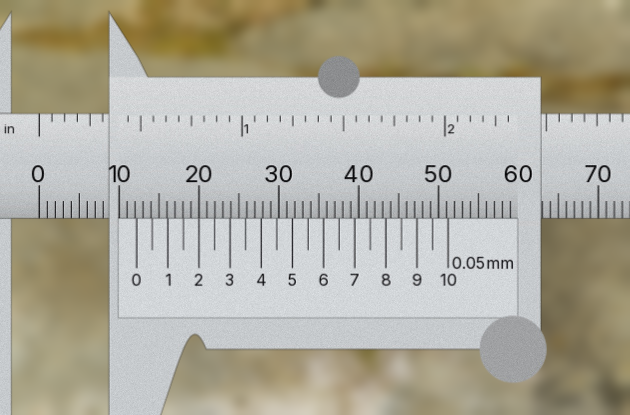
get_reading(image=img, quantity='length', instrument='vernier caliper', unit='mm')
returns 12.2 mm
